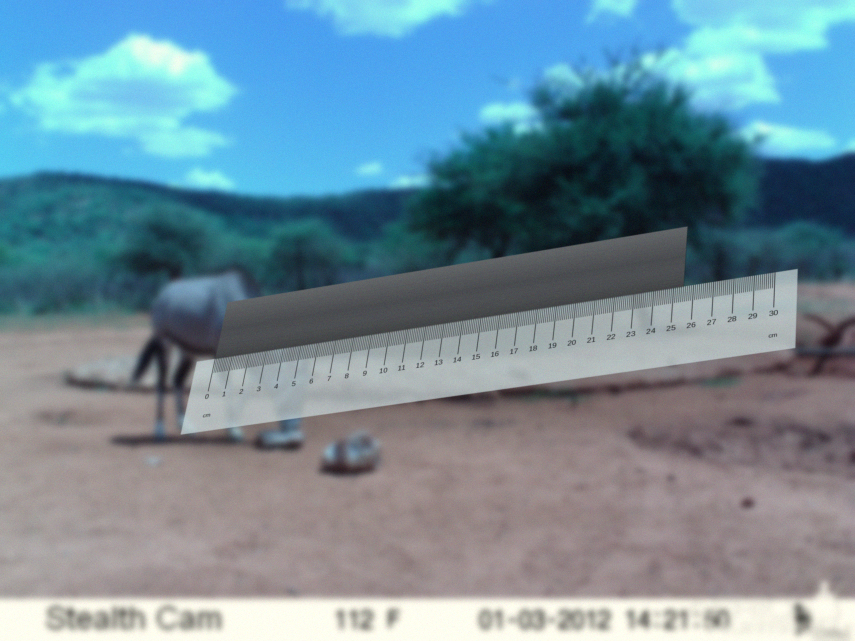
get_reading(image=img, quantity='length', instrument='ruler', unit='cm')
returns 25.5 cm
